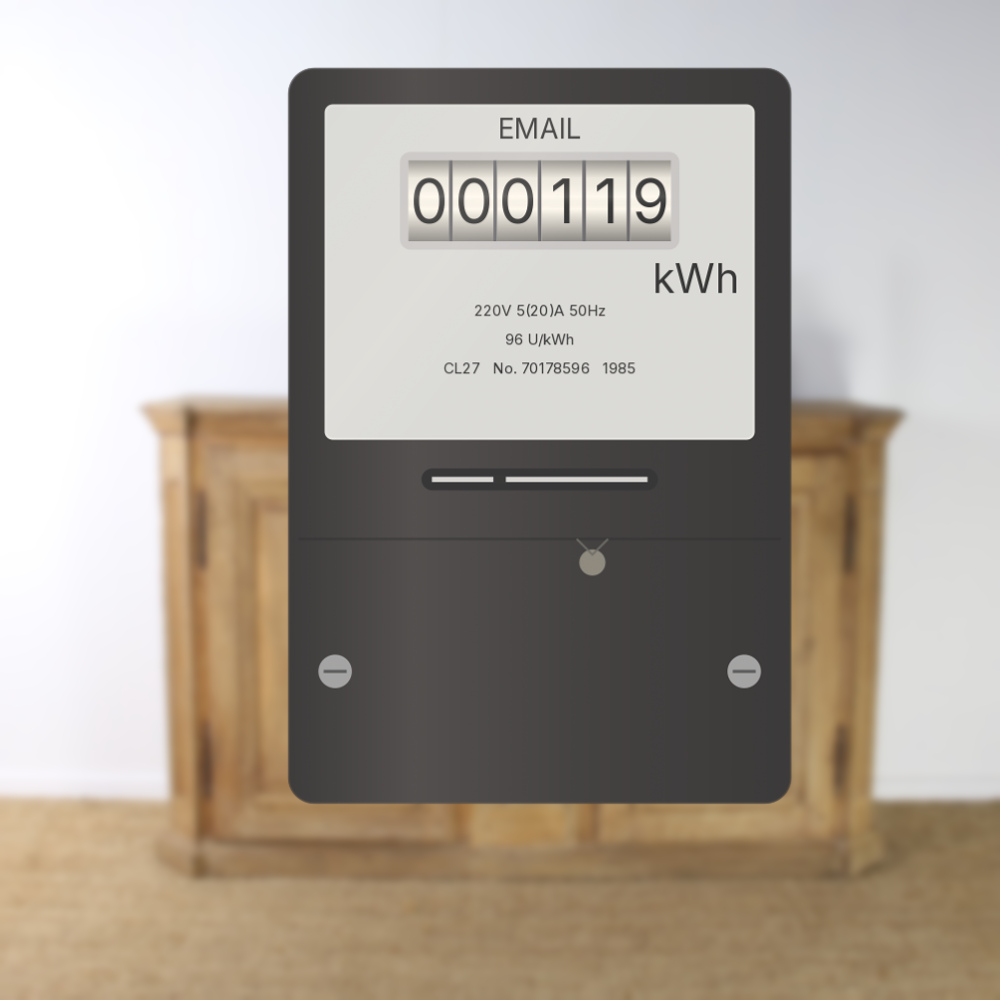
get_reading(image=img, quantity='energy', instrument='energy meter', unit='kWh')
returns 119 kWh
